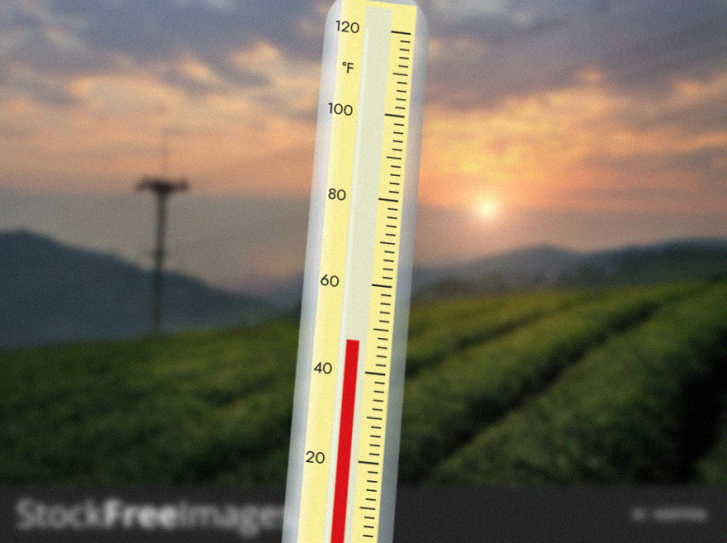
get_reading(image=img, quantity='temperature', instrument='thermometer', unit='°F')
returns 47 °F
